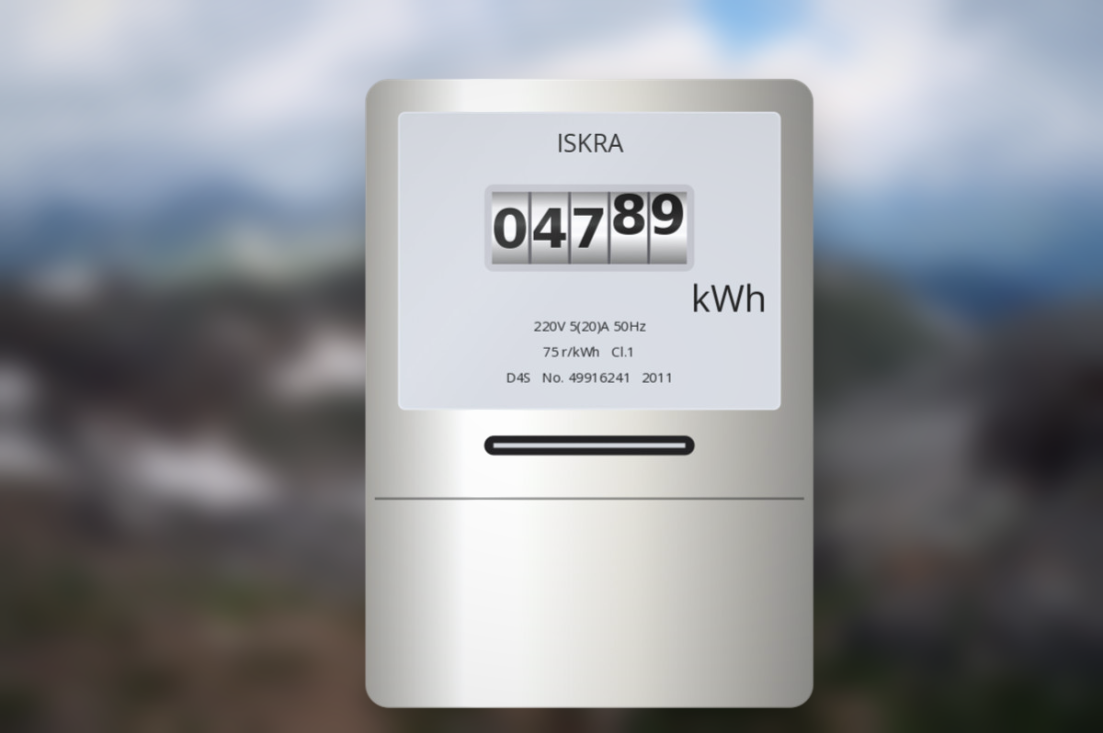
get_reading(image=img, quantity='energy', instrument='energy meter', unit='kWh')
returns 4789 kWh
